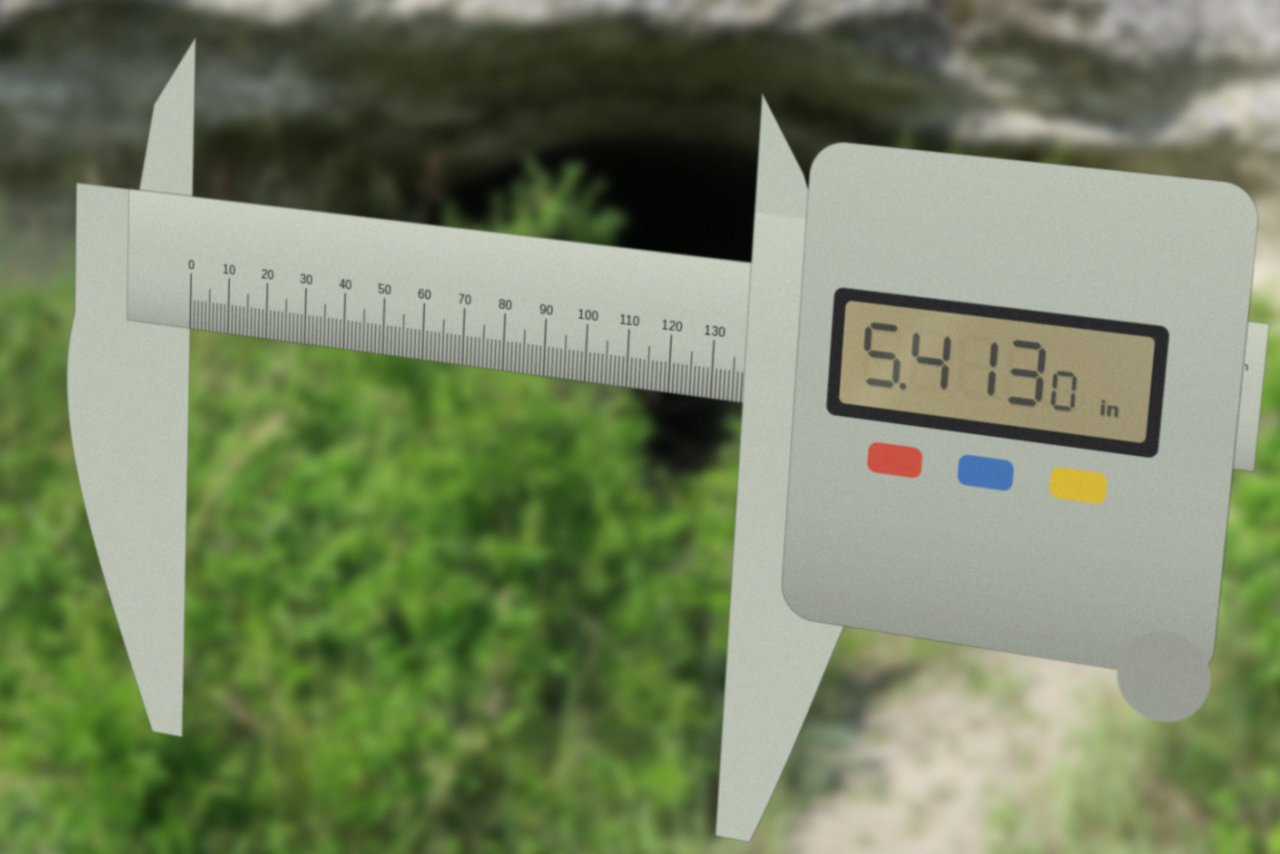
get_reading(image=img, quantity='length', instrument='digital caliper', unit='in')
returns 5.4130 in
